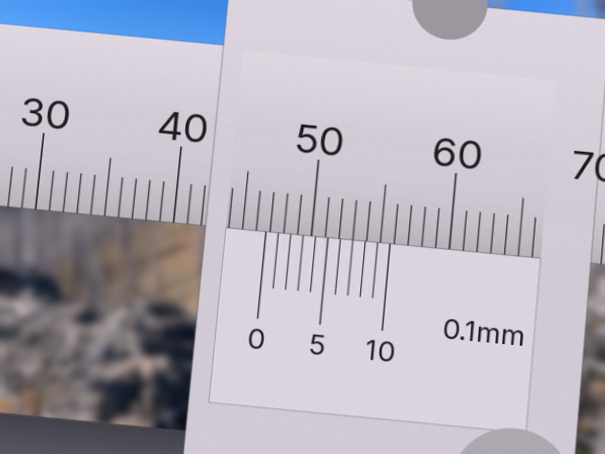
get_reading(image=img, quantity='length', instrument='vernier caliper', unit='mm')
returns 46.7 mm
